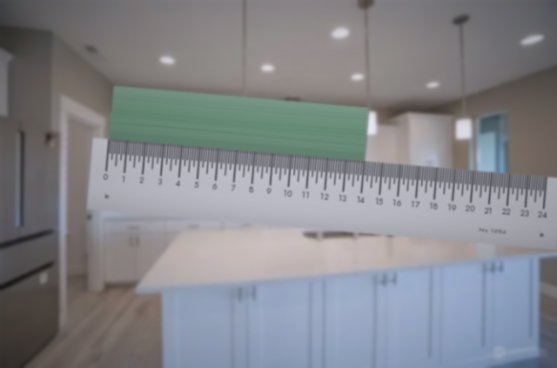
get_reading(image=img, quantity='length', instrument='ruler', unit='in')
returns 14 in
